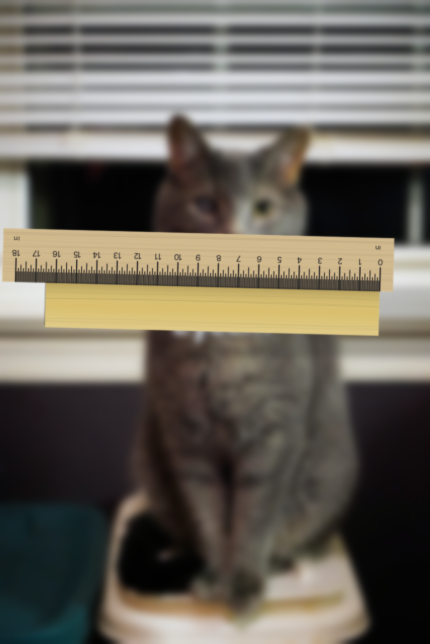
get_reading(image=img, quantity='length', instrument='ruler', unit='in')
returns 16.5 in
